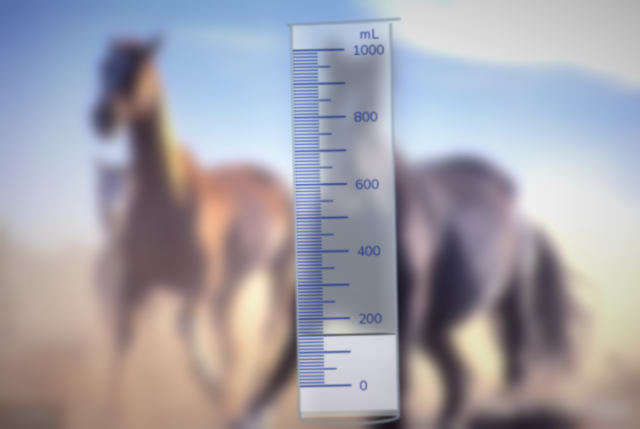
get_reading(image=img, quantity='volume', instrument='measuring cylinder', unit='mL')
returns 150 mL
